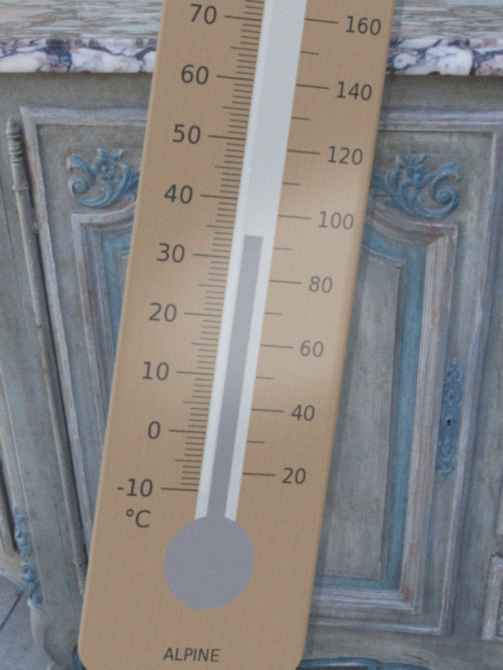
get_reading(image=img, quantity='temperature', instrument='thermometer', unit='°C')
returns 34 °C
